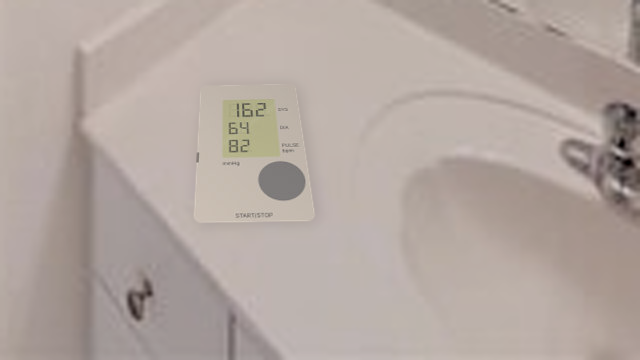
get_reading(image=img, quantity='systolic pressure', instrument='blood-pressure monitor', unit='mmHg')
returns 162 mmHg
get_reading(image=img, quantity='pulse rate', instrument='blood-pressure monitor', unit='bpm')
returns 82 bpm
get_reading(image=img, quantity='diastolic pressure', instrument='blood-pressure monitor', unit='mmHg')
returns 64 mmHg
